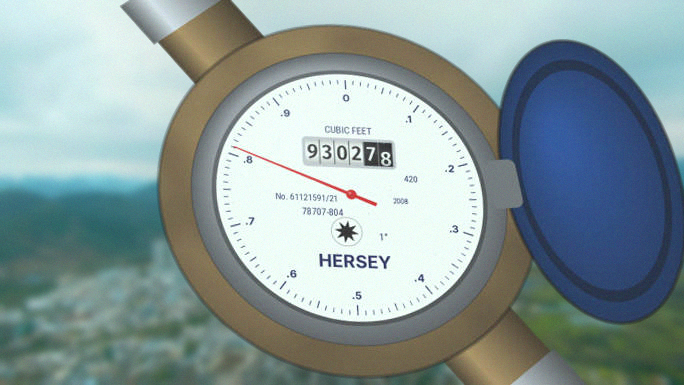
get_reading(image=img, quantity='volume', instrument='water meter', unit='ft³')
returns 930277.81 ft³
